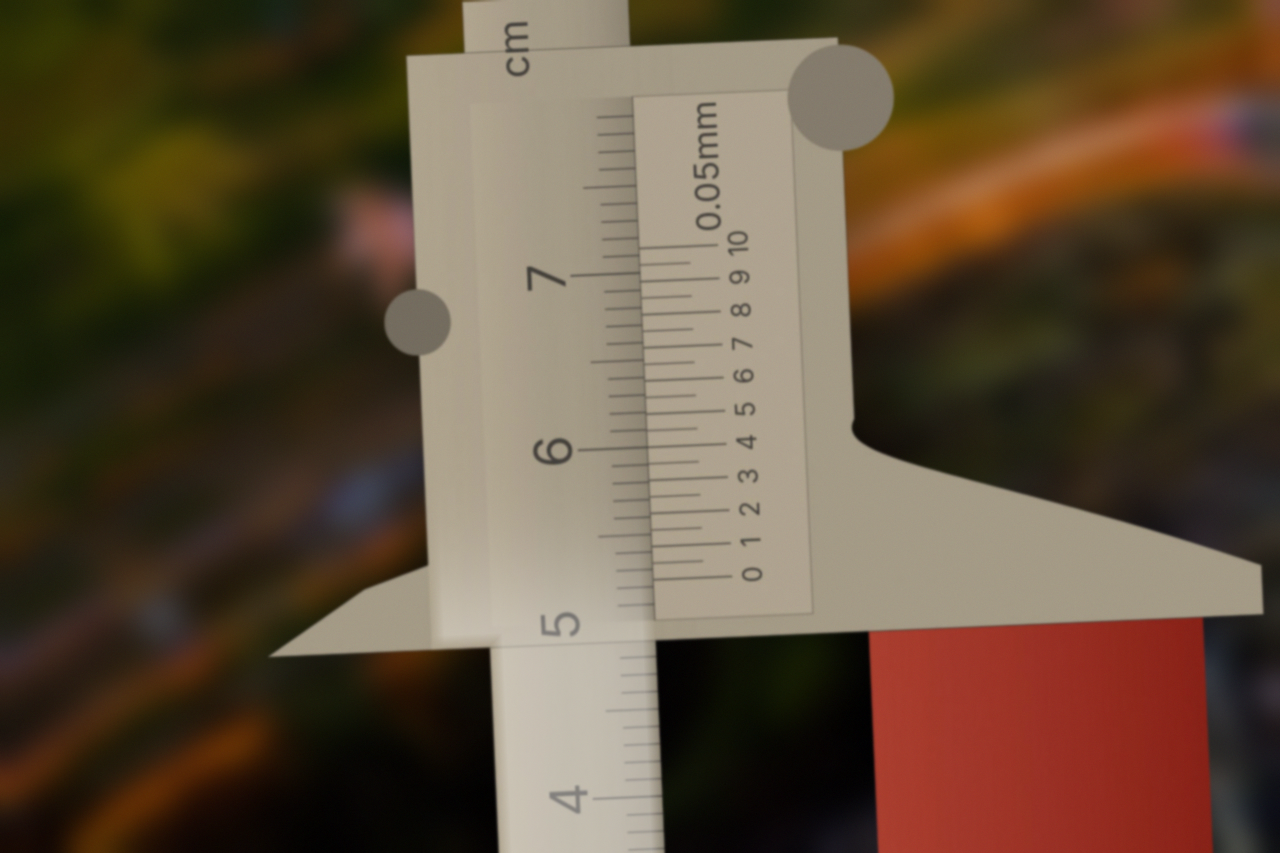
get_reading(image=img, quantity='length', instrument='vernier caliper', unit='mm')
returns 52.4 mm
